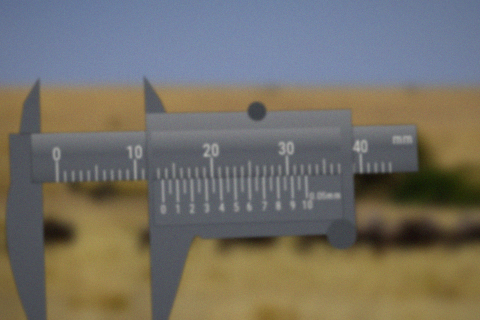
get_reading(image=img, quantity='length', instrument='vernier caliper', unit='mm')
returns 13.5 mm
